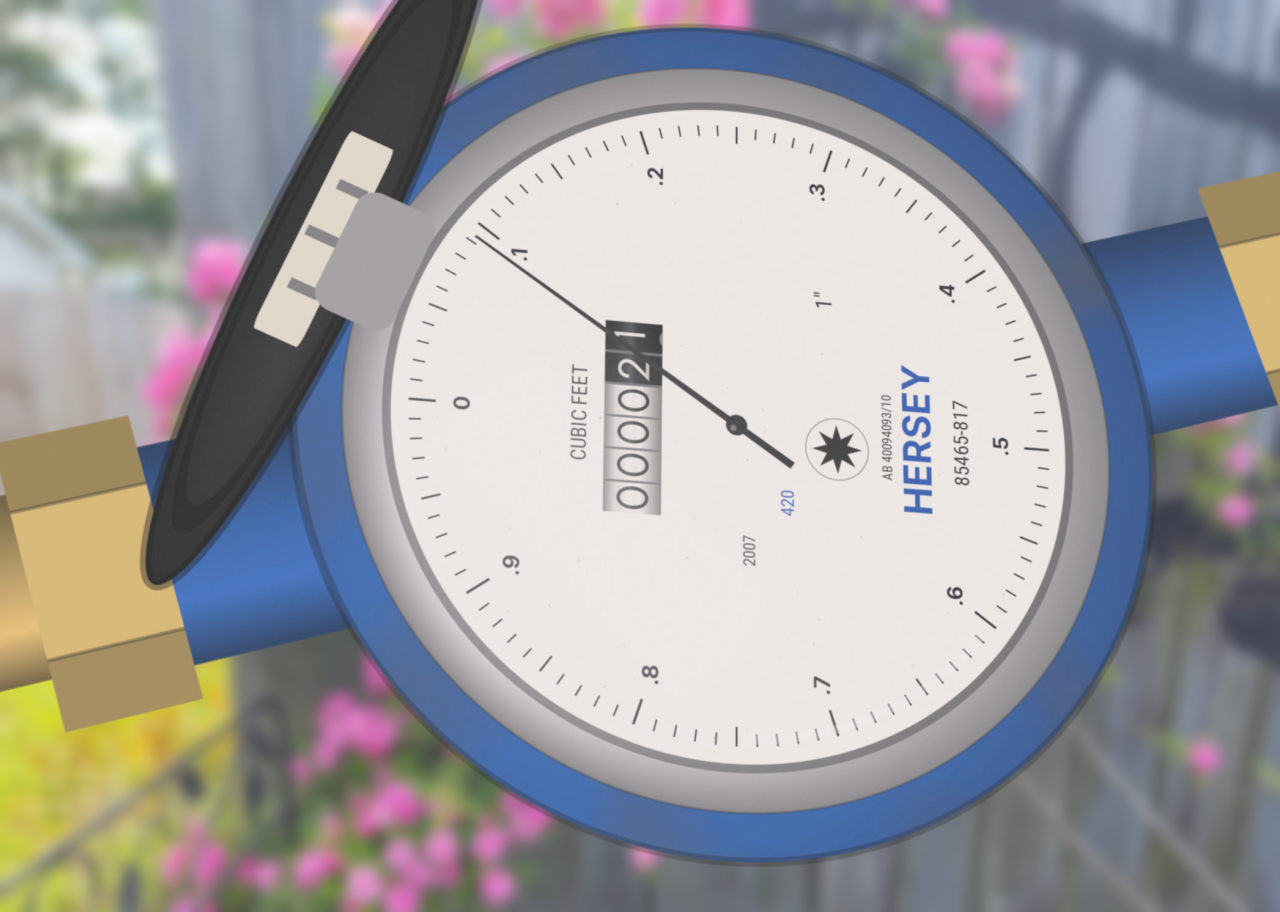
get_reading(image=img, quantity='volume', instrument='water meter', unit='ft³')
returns 21.09 ft³
